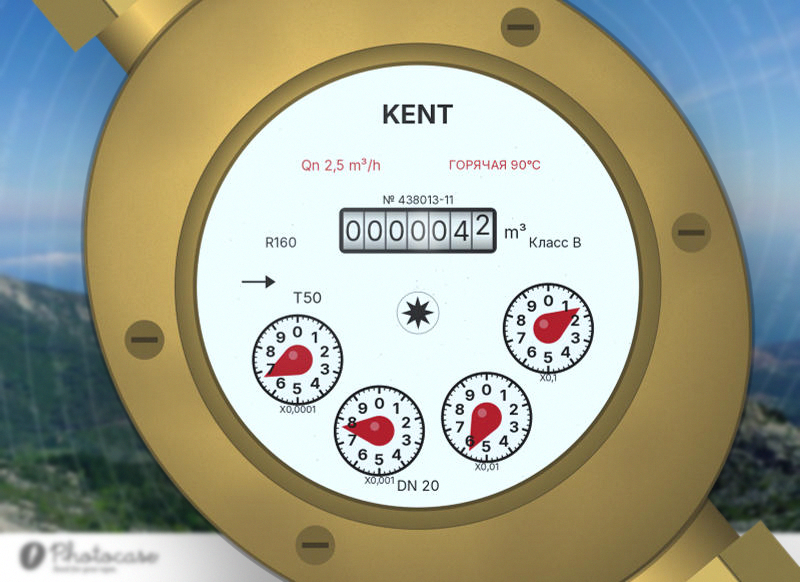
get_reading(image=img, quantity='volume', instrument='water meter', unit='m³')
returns 42.1576 m³
